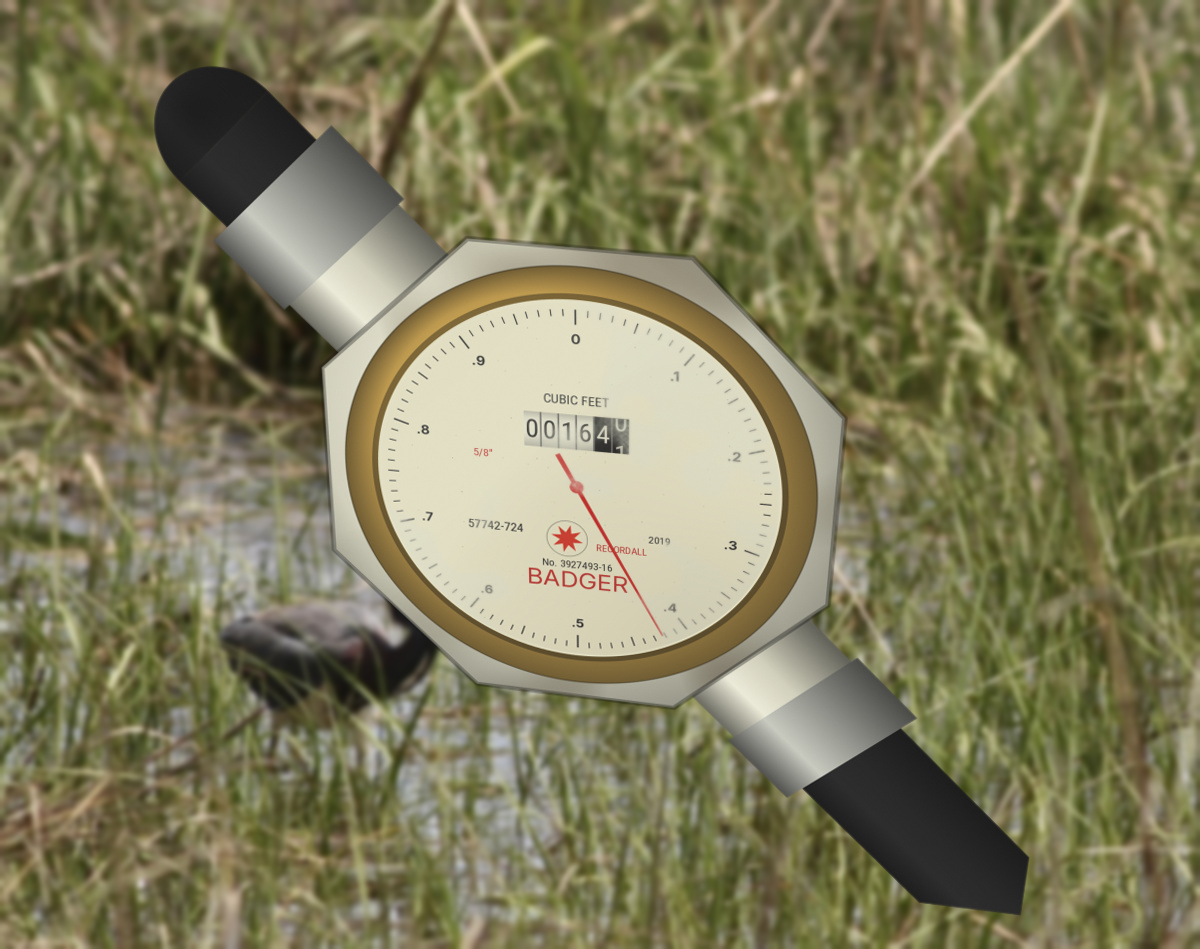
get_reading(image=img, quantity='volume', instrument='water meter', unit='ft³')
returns 1640.42 ft³
